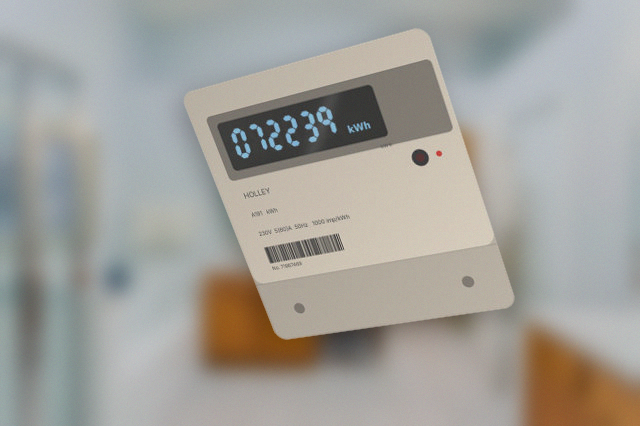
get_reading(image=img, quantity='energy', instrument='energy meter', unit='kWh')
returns 72239 kWh
